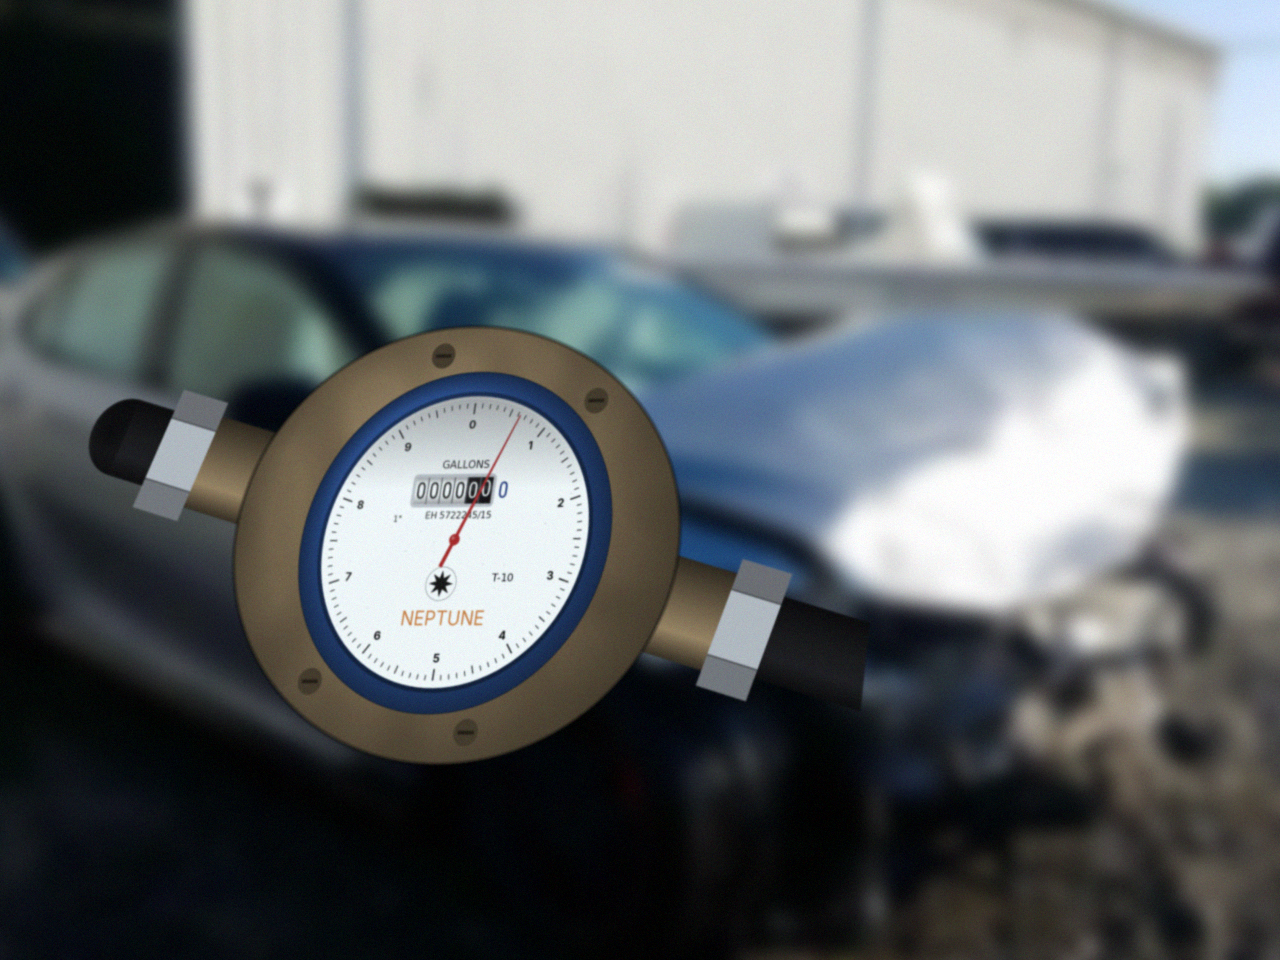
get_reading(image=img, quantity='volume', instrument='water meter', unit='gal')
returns 0.6 gal
